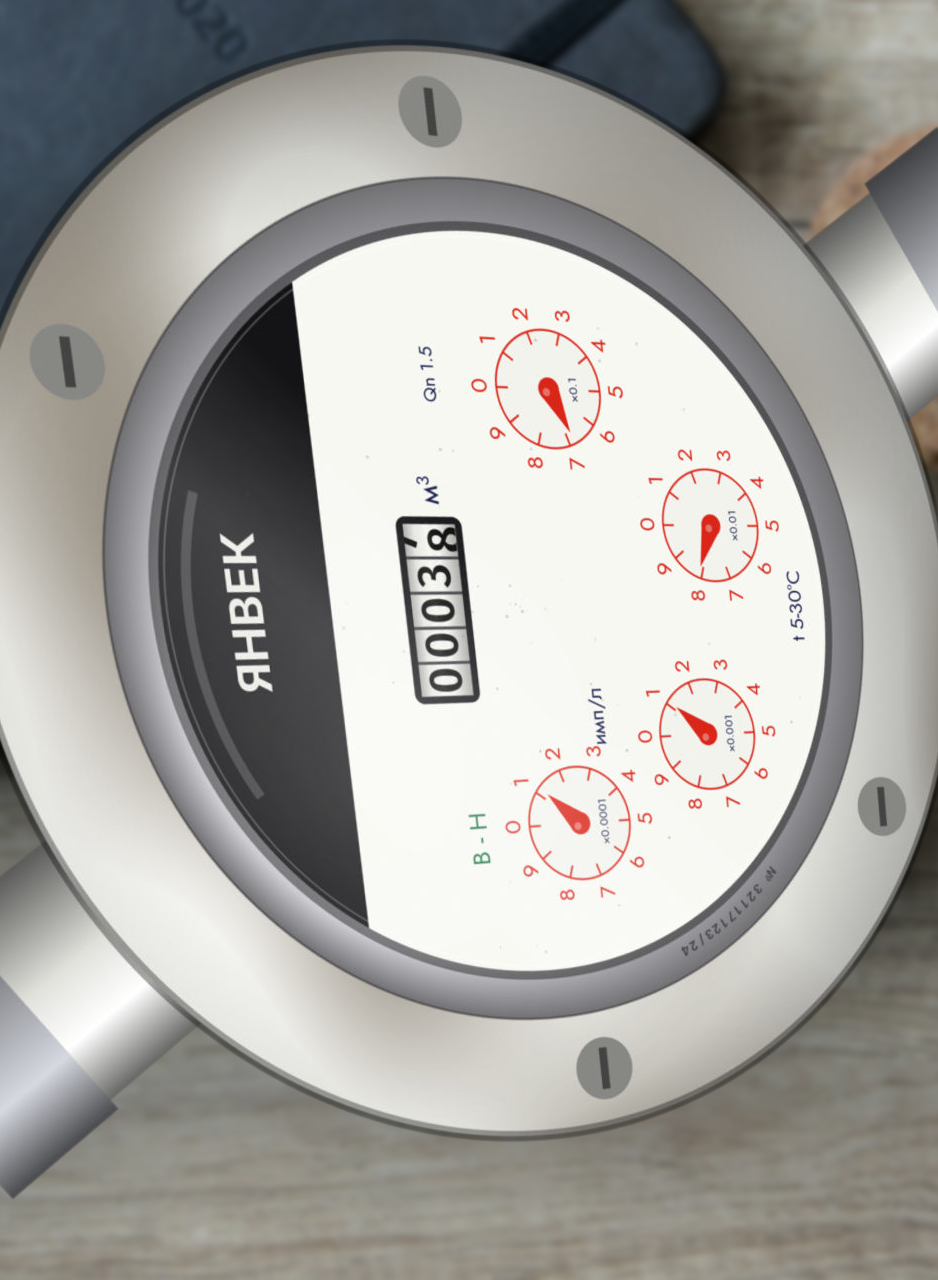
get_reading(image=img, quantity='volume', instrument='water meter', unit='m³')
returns 37.6811 m³
